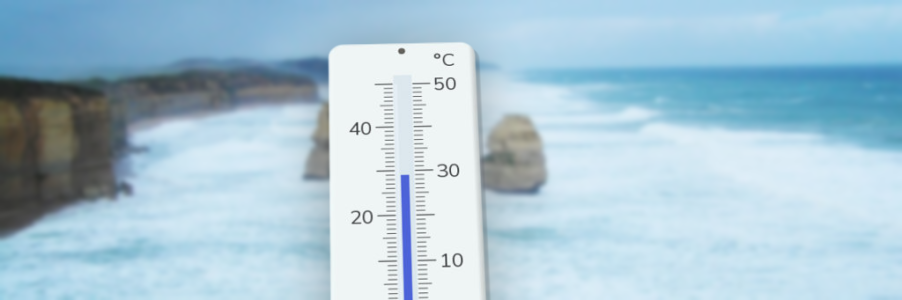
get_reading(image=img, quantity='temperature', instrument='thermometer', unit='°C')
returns 29 °C
